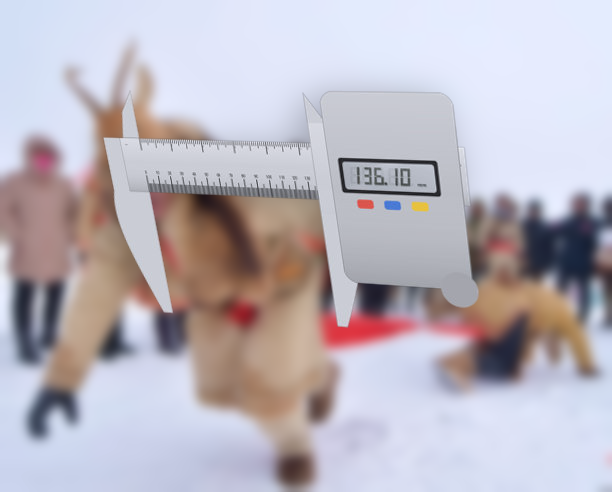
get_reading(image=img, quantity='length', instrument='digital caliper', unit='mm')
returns 136.10 mm
